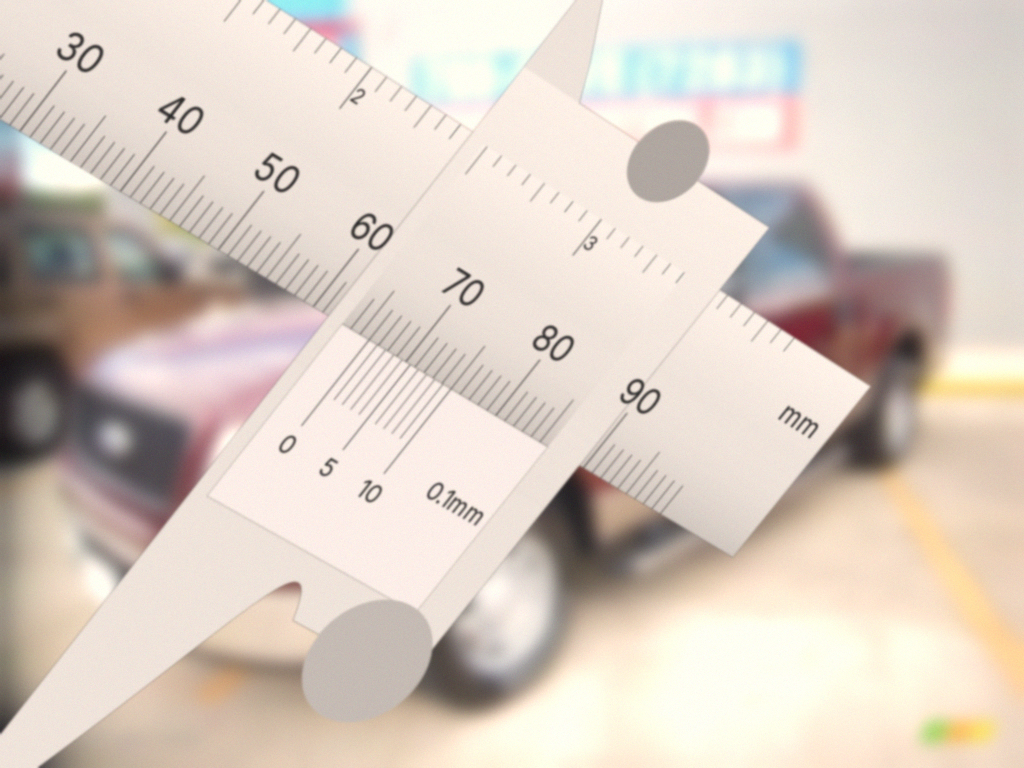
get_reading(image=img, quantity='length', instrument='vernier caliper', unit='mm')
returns 66.0 mm
